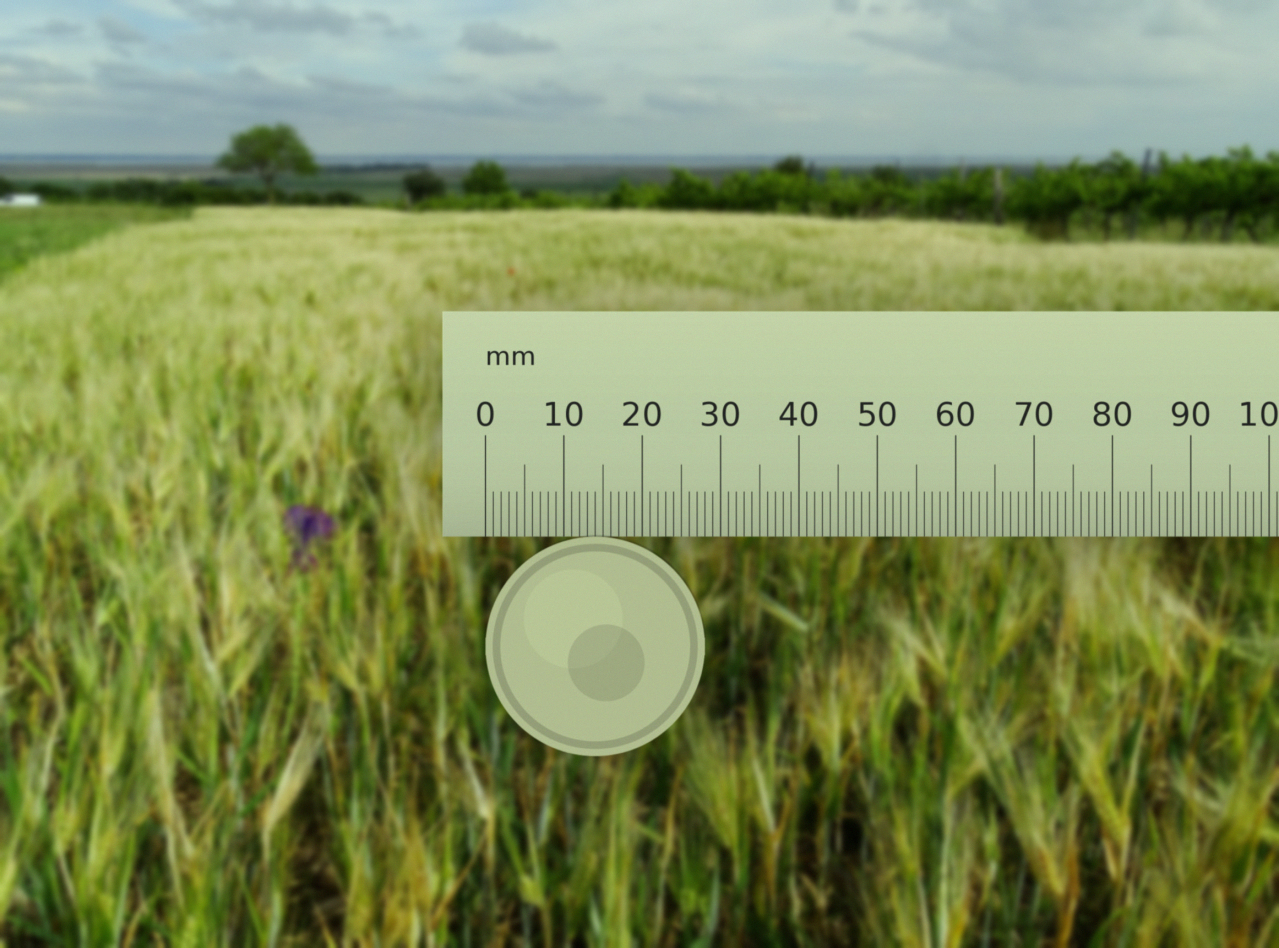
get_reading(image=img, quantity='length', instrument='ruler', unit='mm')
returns 28 mm
